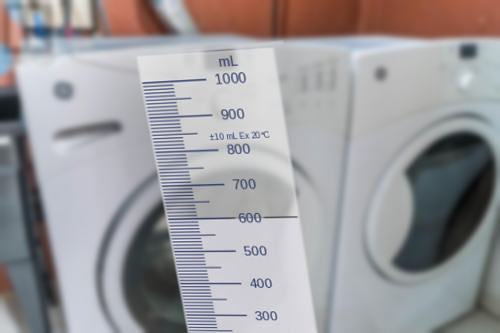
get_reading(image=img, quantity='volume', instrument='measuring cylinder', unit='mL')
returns 600 mL
